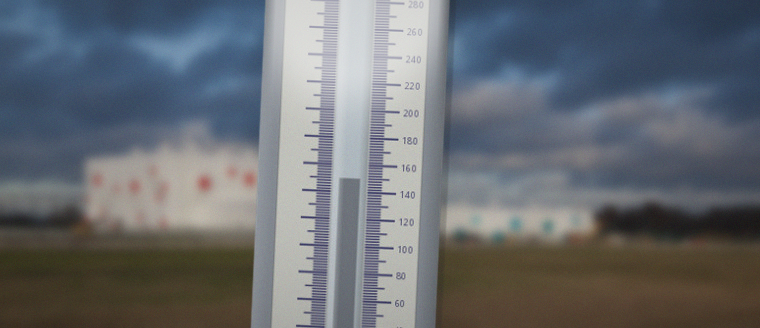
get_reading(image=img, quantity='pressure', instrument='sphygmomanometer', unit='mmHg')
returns 150 mmHg
